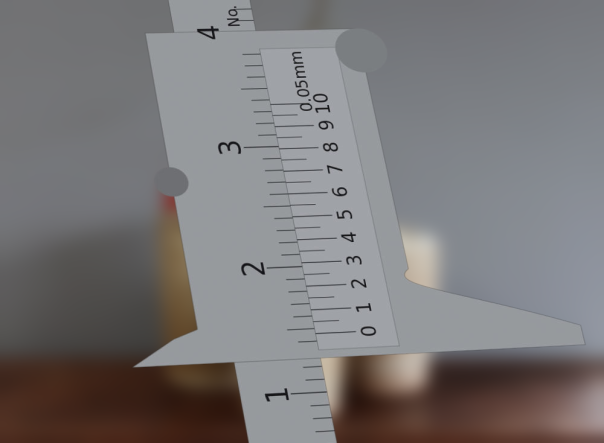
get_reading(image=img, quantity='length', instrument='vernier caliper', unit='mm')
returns 14.6 mm
